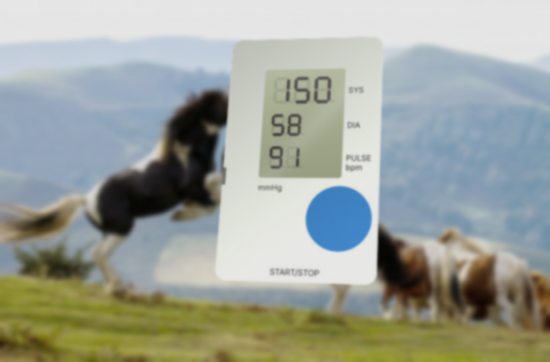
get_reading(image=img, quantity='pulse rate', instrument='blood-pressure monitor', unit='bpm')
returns 91 bpm
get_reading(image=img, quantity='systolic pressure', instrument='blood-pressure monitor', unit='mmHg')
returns 150 mmHg
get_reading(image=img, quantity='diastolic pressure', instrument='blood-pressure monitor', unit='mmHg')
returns 58 mmHg
